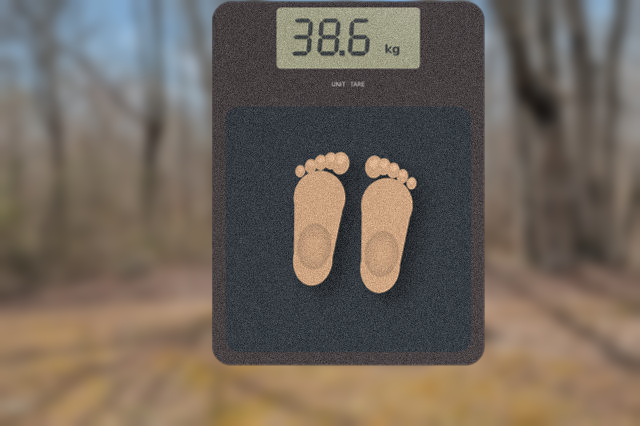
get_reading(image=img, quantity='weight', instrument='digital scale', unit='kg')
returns 38.6 kg
